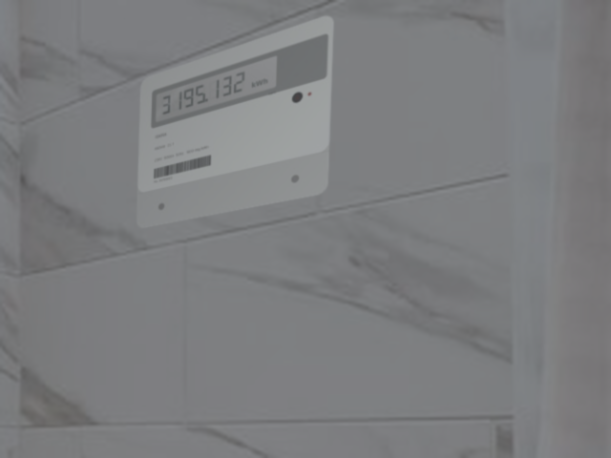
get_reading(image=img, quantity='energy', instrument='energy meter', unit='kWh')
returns 3195.132 kWh
